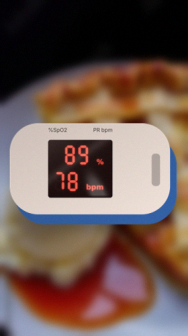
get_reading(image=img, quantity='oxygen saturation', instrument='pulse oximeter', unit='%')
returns 89 %
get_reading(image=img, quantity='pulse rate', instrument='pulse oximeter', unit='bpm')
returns 78 bpm
